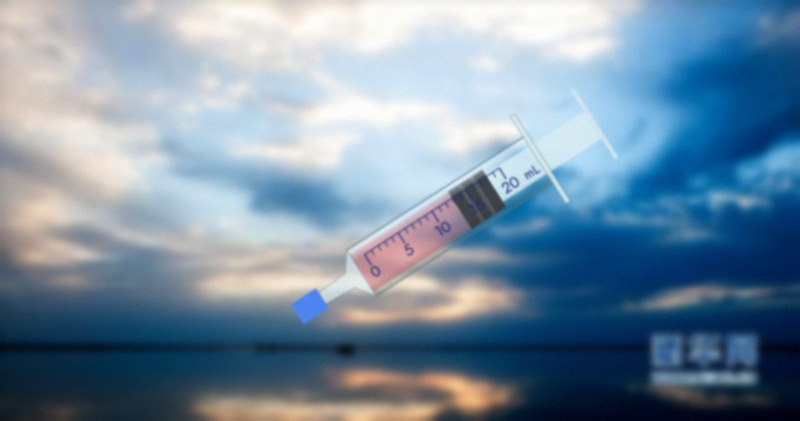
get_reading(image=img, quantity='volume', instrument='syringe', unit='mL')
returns 13 mL
